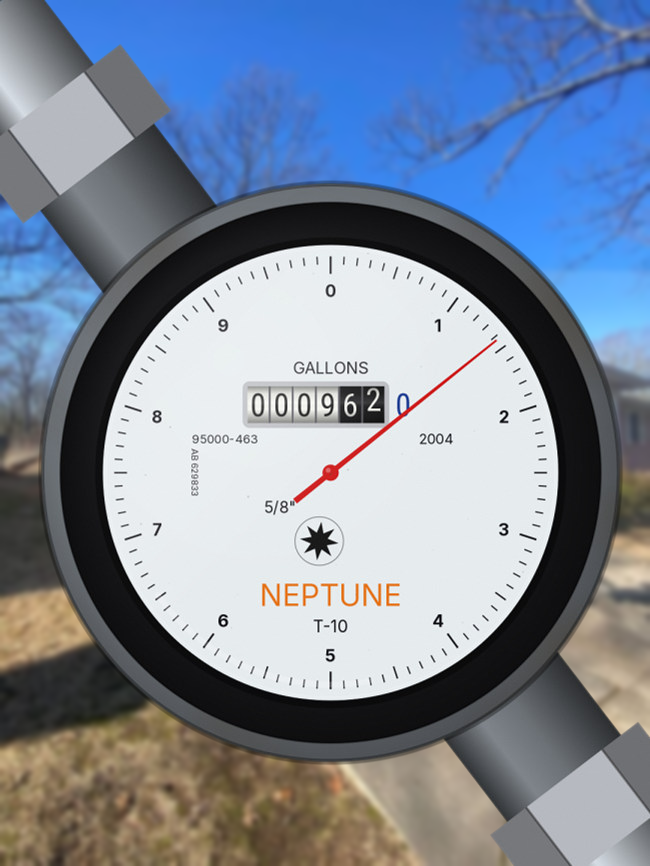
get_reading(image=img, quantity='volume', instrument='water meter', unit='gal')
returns 9621.4 gal
